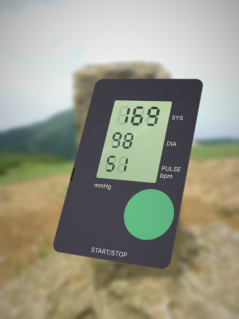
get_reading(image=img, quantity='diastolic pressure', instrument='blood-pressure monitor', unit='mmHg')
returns 98 mmHg
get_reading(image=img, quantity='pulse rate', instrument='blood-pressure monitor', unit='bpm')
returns 51 bpm
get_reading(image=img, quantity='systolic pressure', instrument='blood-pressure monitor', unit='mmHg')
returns 169 mmHg
